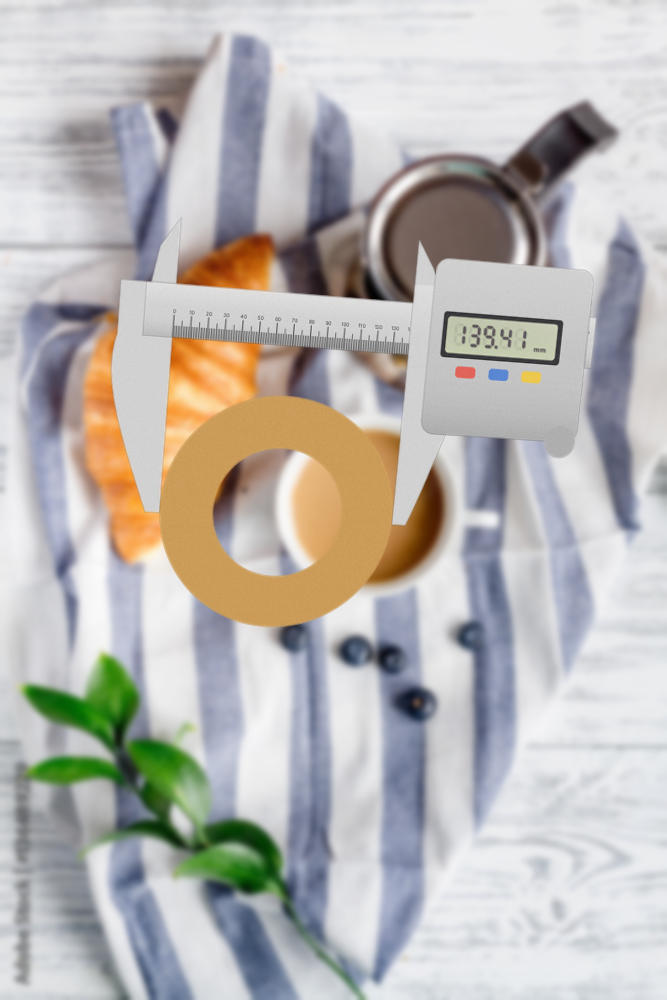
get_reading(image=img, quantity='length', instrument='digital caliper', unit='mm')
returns 139.41 mm
